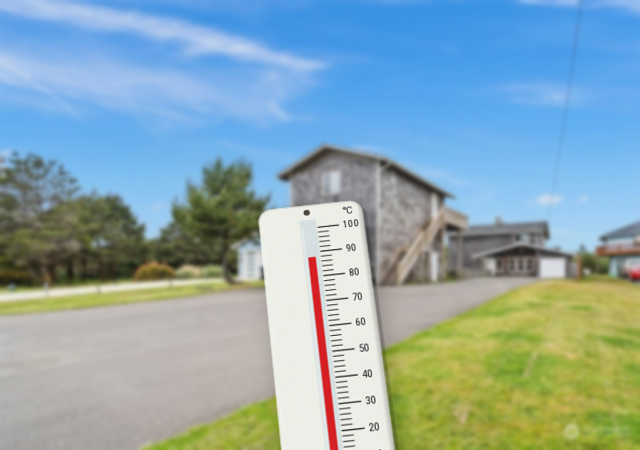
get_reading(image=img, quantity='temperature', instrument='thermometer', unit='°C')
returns 88 °C
